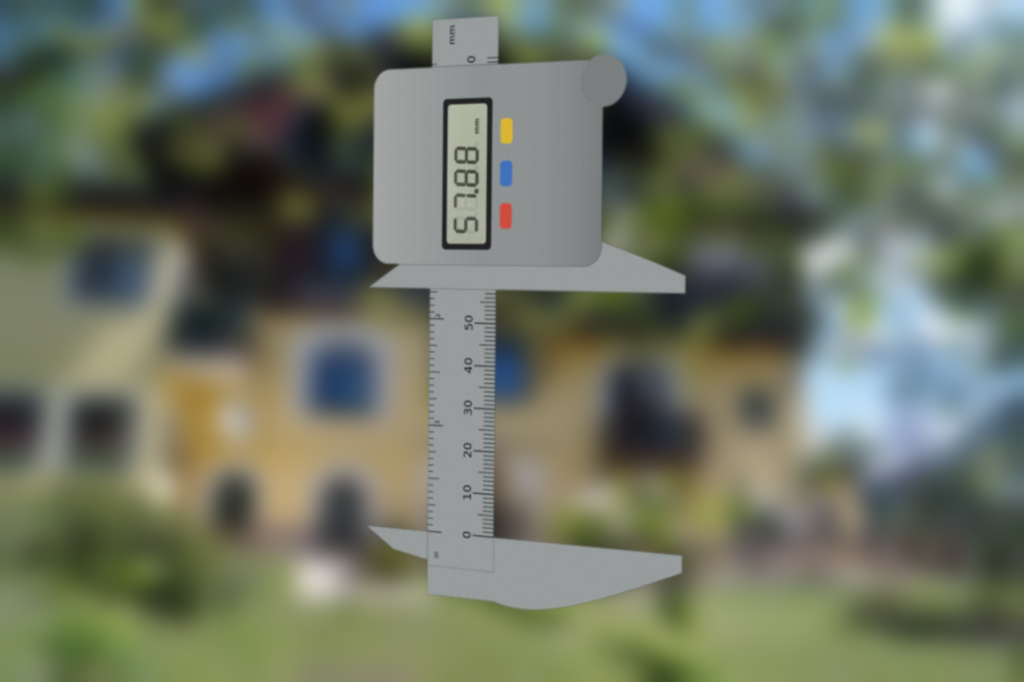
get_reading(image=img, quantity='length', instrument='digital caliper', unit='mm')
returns 57.88 mm
